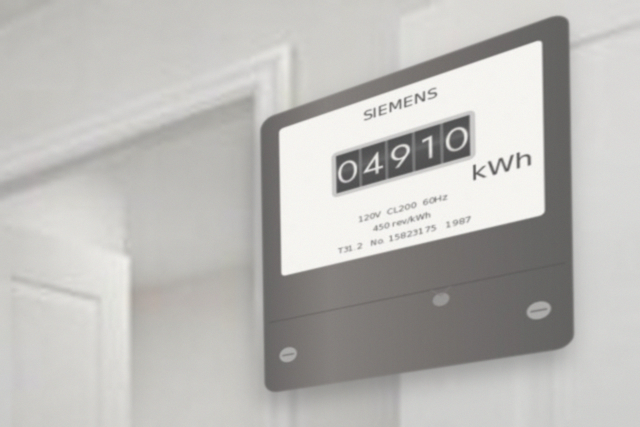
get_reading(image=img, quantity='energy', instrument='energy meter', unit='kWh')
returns 4910 kWh
